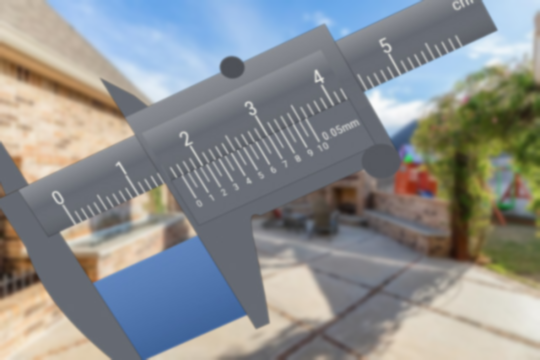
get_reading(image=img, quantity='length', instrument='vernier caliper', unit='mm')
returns 16.8 mm
